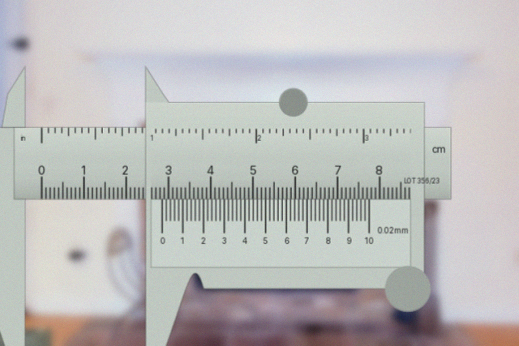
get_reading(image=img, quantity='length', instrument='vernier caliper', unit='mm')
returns 28.5 mm
